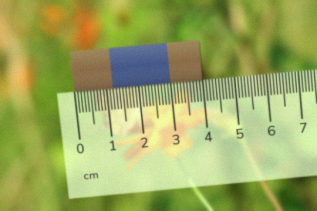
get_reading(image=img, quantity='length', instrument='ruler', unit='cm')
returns 4 cm
